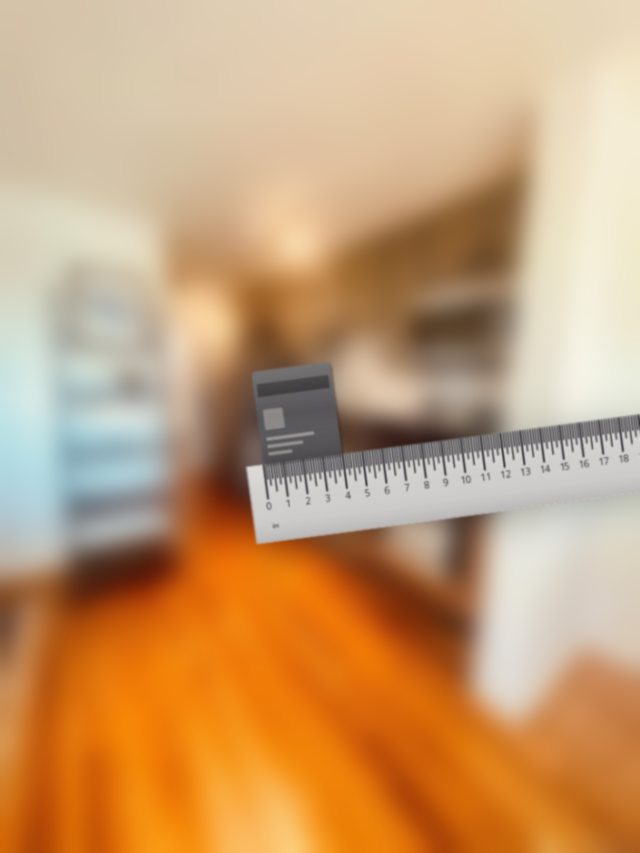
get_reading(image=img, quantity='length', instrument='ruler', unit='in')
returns 4 in
